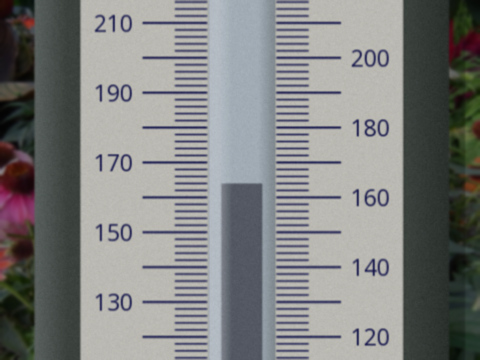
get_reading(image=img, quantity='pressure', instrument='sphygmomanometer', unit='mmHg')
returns 164 mmHg
